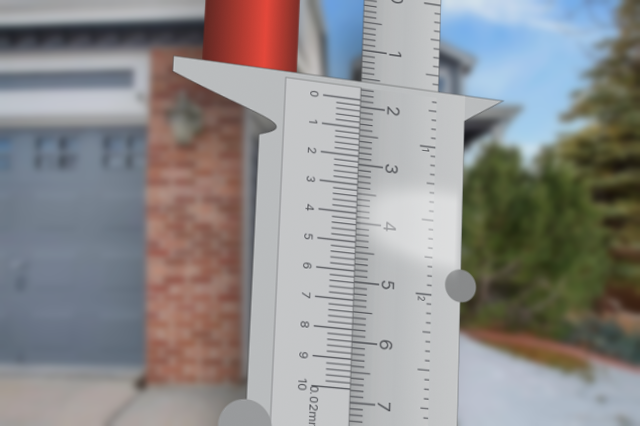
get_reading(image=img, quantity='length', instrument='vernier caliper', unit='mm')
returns 18.8 mm
